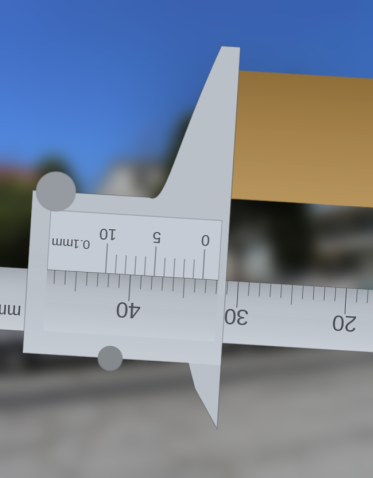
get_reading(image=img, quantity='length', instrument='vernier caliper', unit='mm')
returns 33.3 mm
